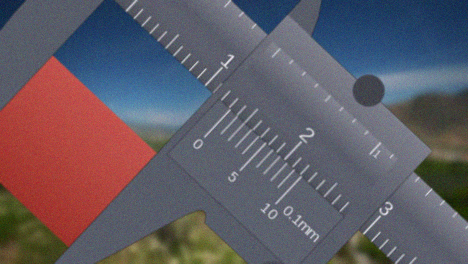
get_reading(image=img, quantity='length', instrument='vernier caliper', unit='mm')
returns 13.2 mm
